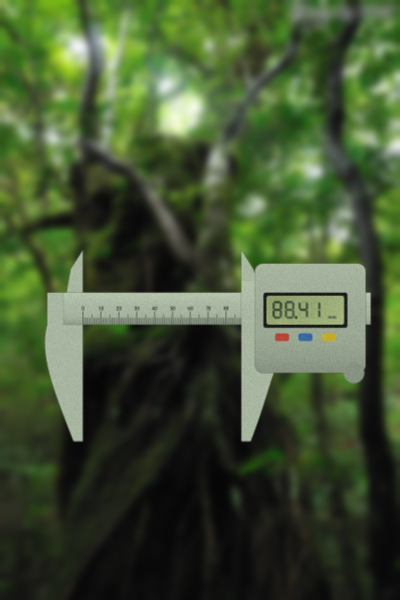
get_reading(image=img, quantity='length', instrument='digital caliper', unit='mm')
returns 88.41 mm
